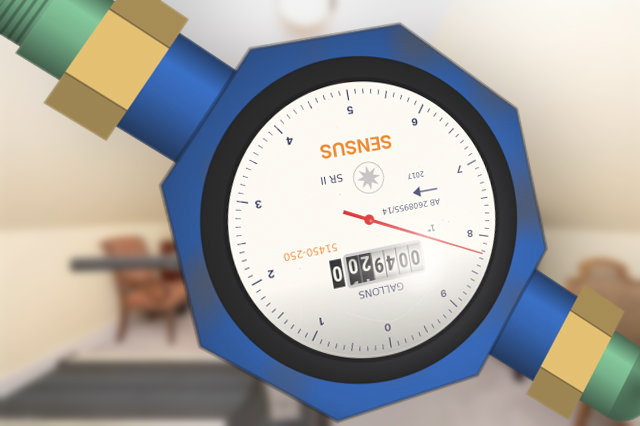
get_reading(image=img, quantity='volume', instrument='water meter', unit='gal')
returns 49198.2 gal
